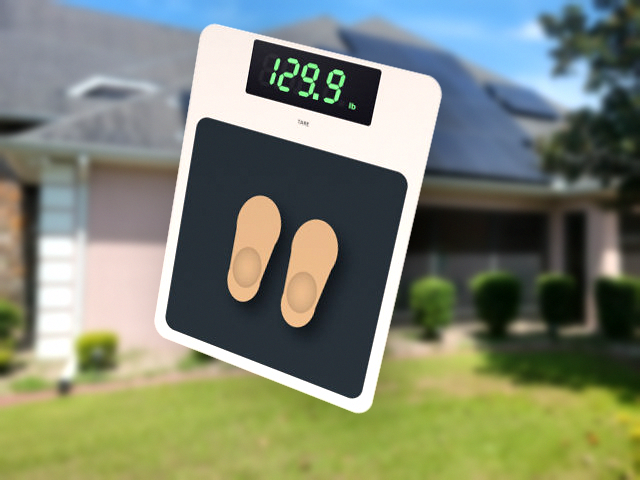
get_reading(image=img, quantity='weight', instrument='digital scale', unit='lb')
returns 129.9 lb
